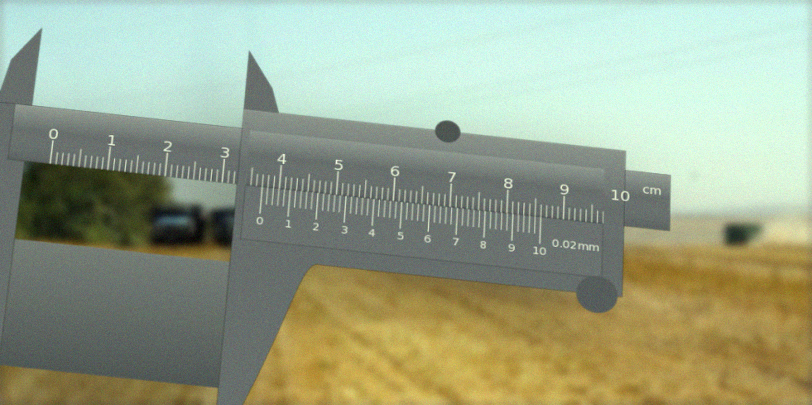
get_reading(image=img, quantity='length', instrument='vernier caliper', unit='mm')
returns 37.0 mm
